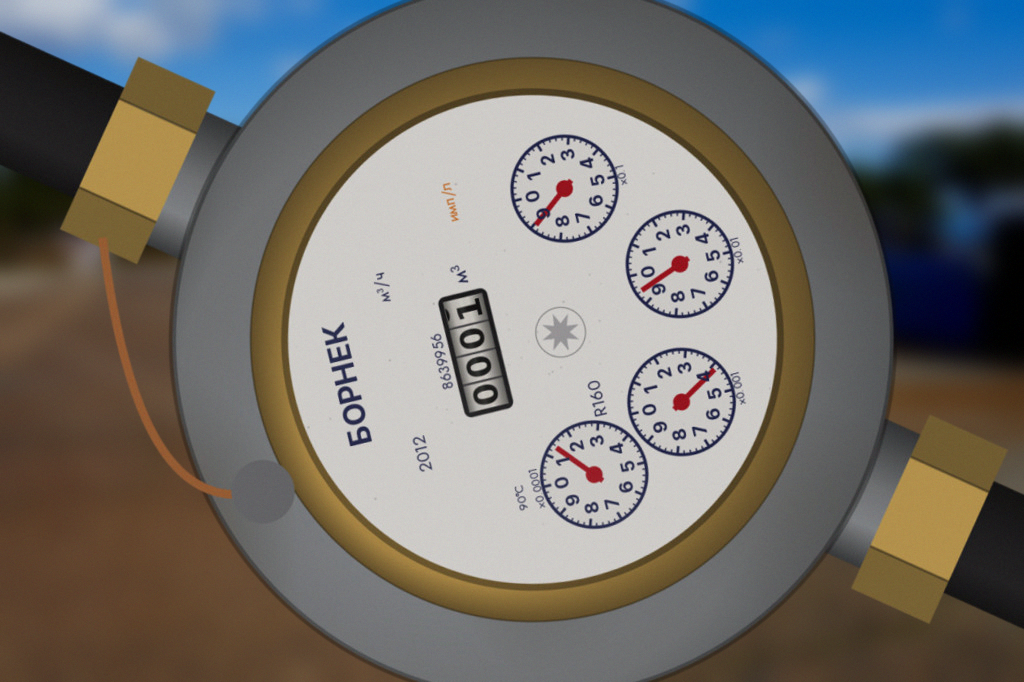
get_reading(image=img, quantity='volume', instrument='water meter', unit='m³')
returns 0.8941 m³
